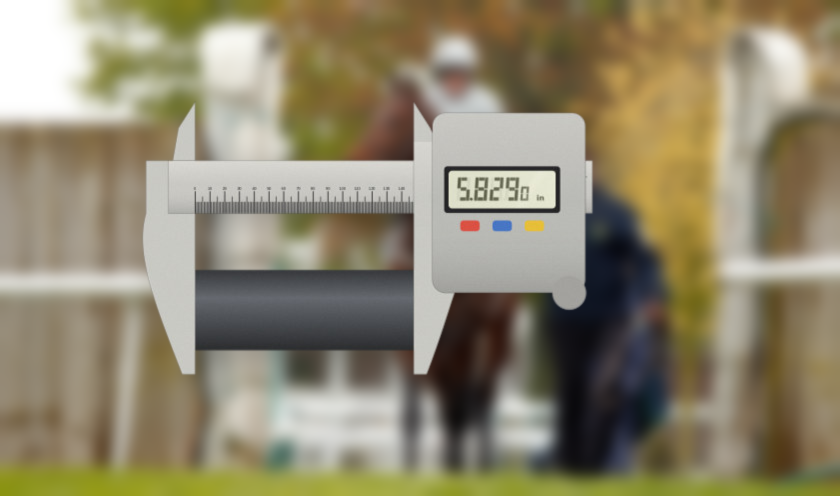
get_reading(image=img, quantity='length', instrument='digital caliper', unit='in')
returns 5.8290 in
